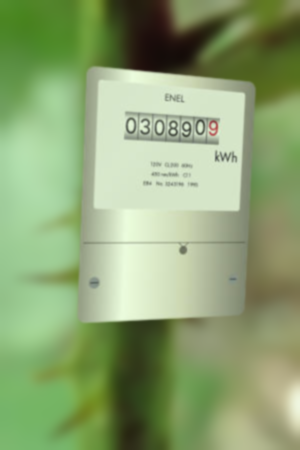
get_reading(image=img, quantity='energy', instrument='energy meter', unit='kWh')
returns 30890.9 kWh
